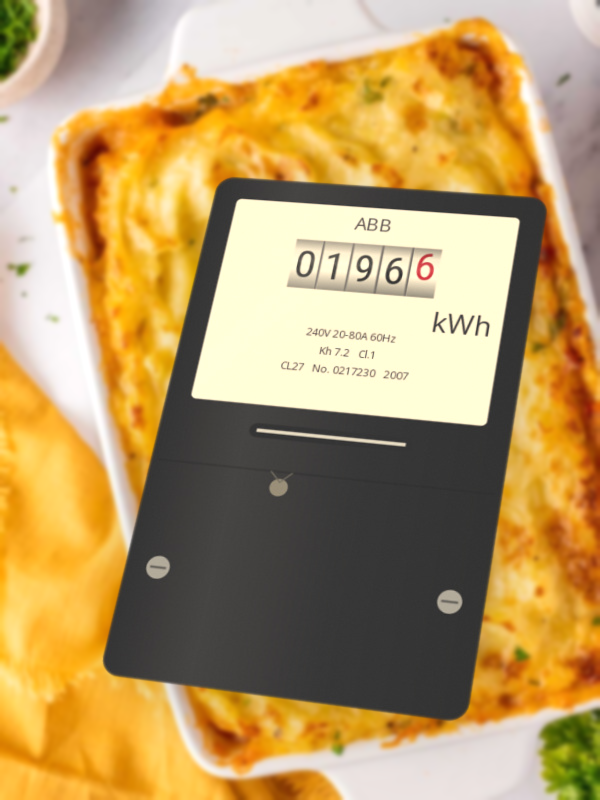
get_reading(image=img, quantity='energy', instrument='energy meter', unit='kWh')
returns 196.6 kWh
